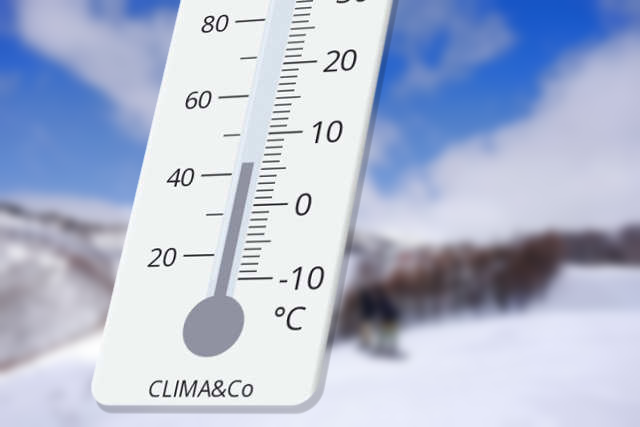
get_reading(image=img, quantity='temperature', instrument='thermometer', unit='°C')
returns 6 °C
